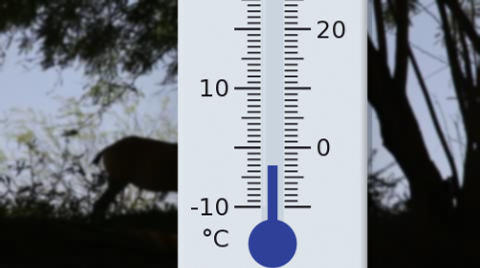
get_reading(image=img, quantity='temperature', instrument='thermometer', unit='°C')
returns -3 °C
